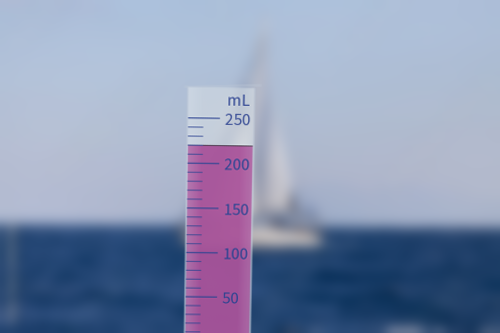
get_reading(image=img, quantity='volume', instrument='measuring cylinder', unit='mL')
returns 220 mL
